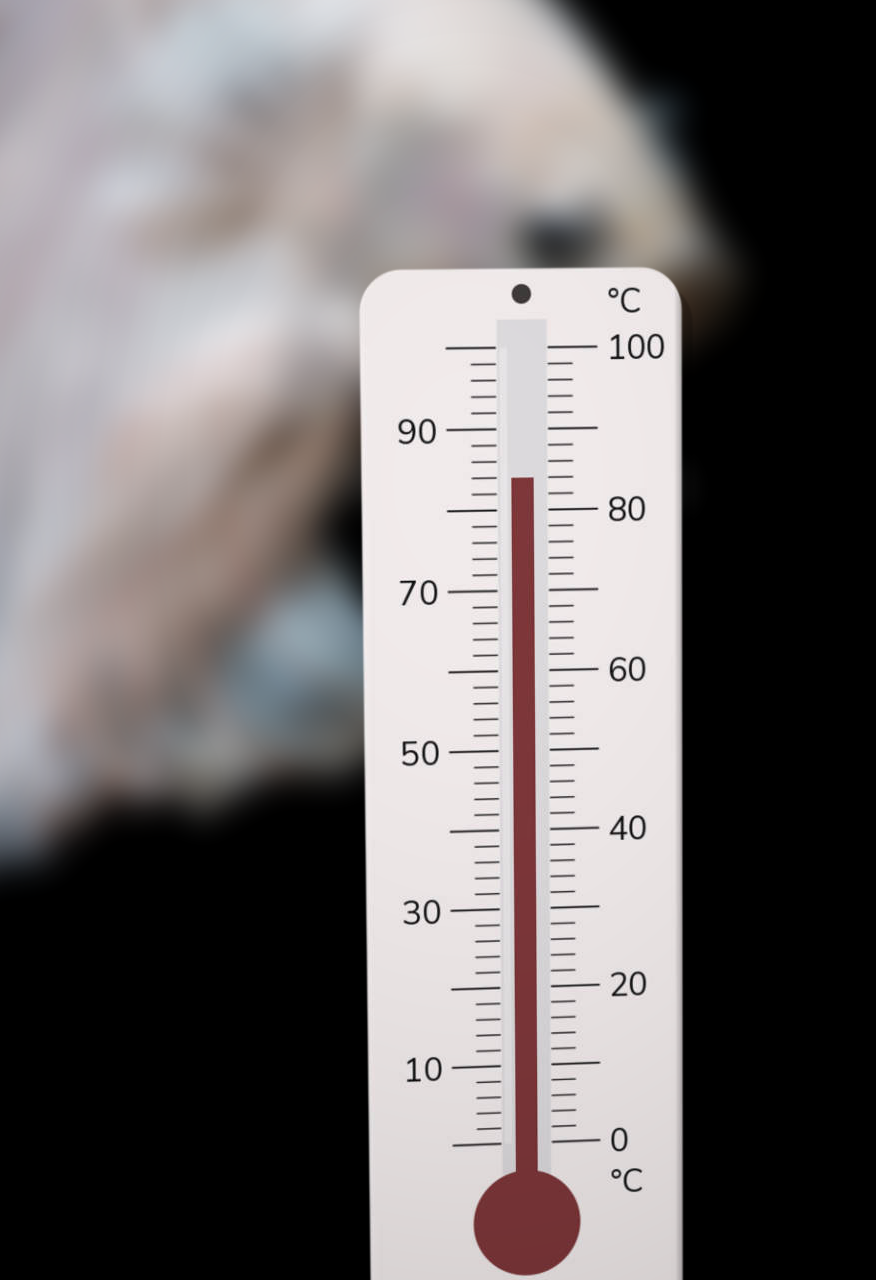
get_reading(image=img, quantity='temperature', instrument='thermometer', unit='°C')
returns 84 °C
